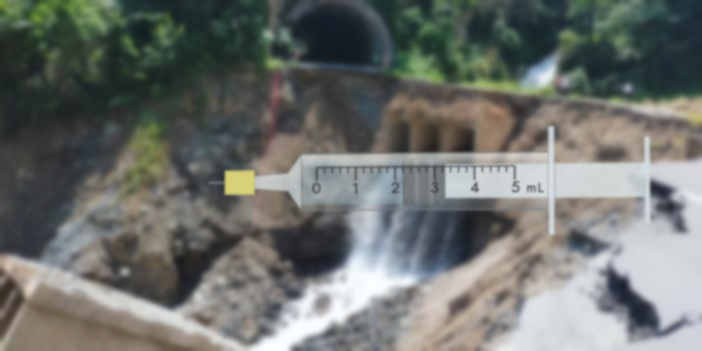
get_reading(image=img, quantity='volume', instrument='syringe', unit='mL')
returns 2.2 mL
